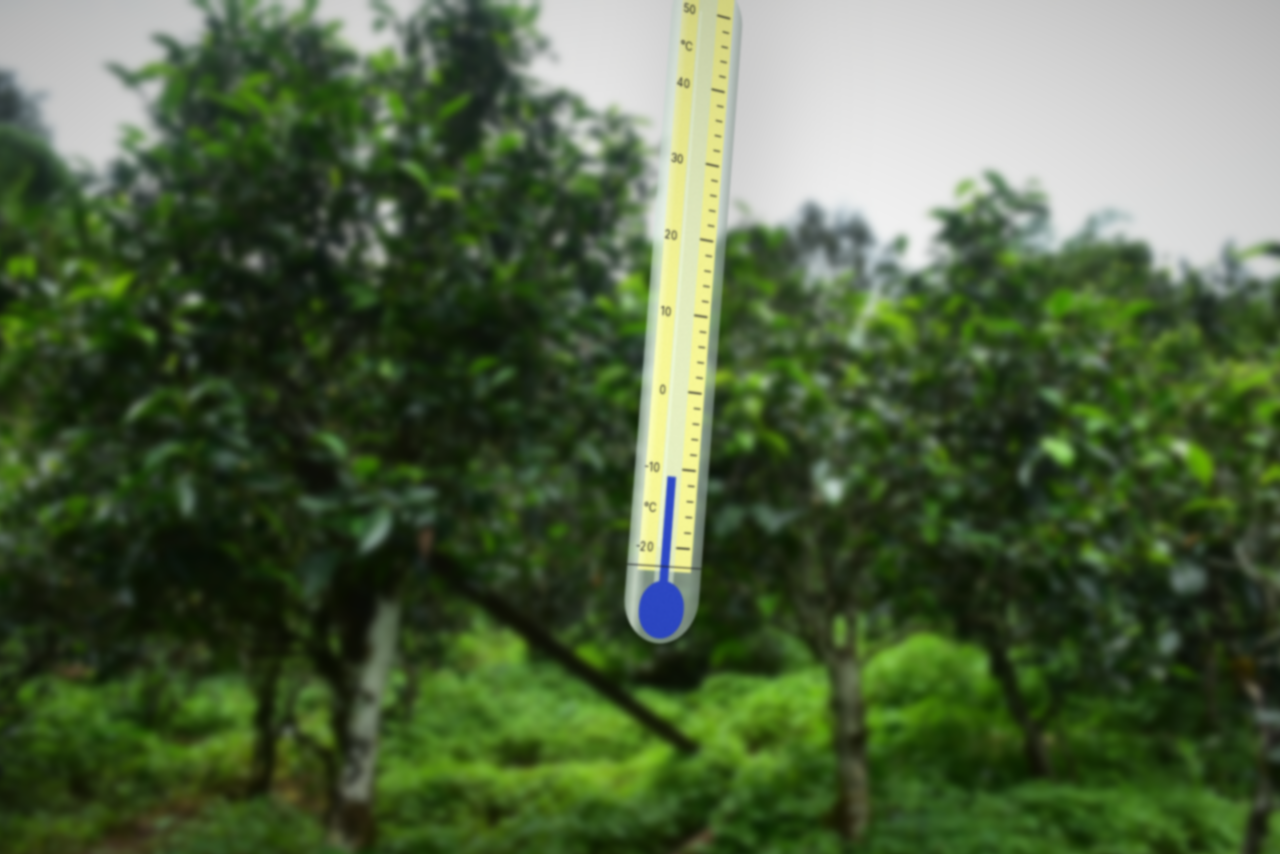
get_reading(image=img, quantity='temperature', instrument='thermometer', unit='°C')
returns -11 °C
